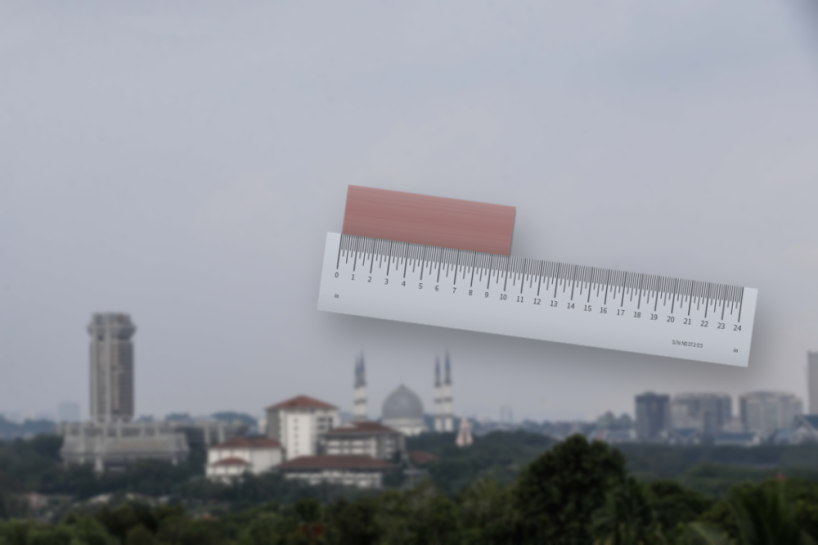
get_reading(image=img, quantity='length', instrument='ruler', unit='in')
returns 10 in
